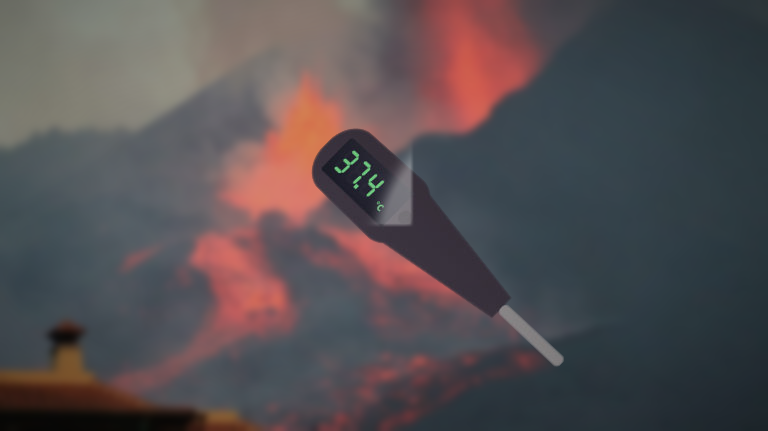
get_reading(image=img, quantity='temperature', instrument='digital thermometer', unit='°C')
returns 37.4 °C
